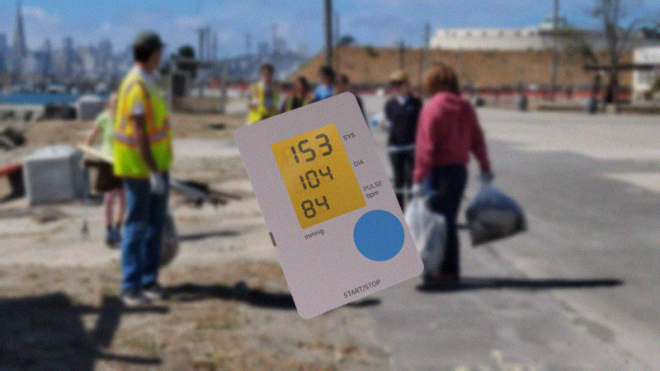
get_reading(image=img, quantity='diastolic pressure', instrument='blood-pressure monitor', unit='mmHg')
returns 104 mmHg
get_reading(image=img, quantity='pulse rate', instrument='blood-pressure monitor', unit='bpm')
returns 84 bpm
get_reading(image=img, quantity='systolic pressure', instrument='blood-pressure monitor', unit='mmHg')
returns 153 mmHg
